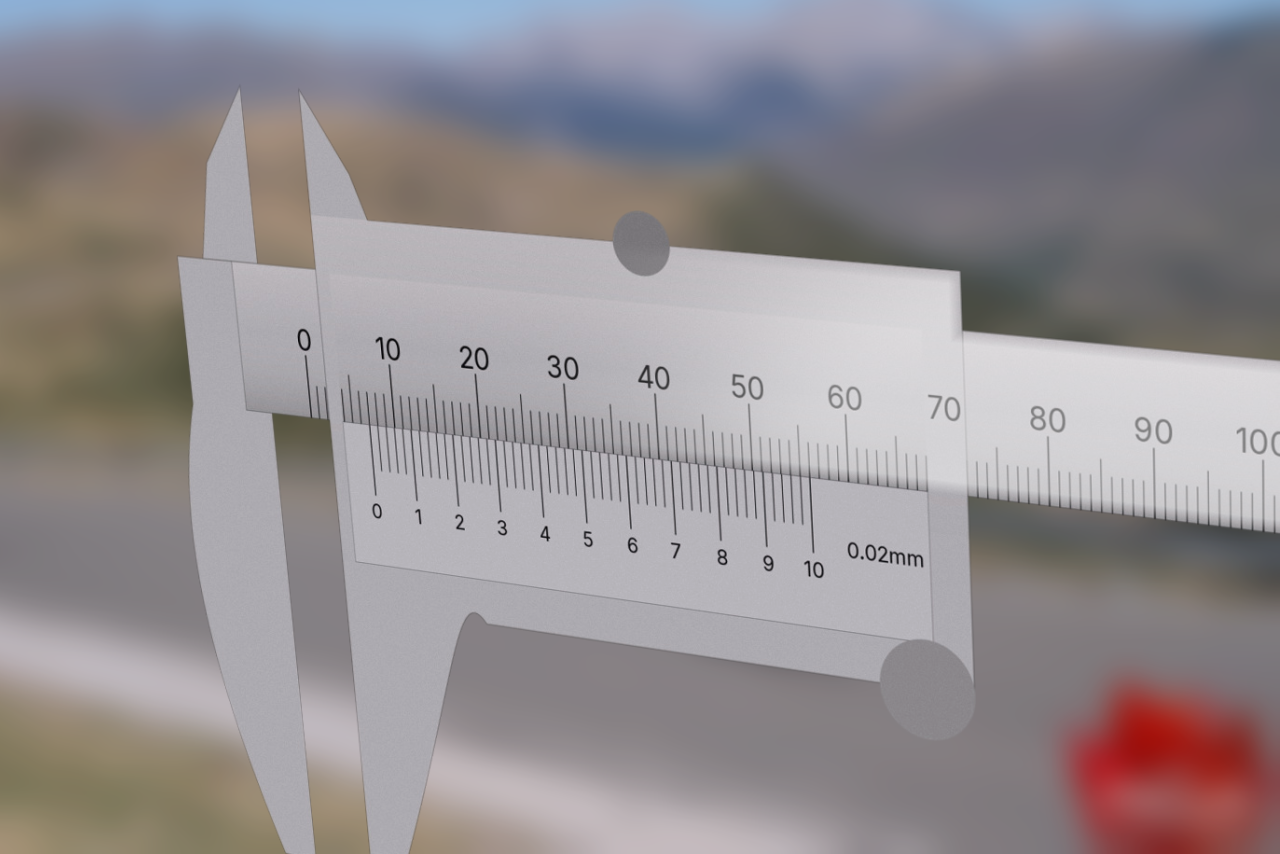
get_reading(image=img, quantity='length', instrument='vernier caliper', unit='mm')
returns 7.0 mm
